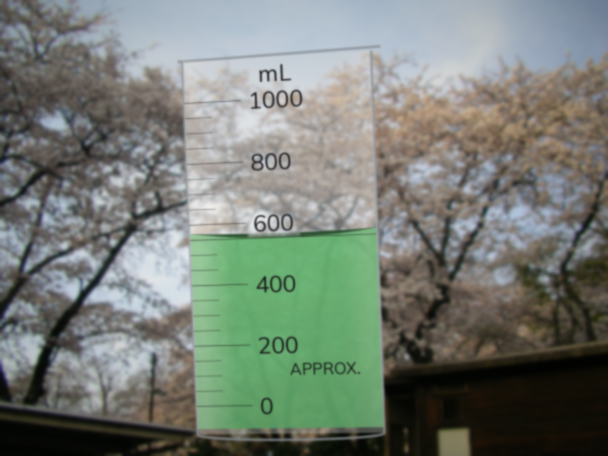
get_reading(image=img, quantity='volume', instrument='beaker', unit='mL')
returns 550 mL
